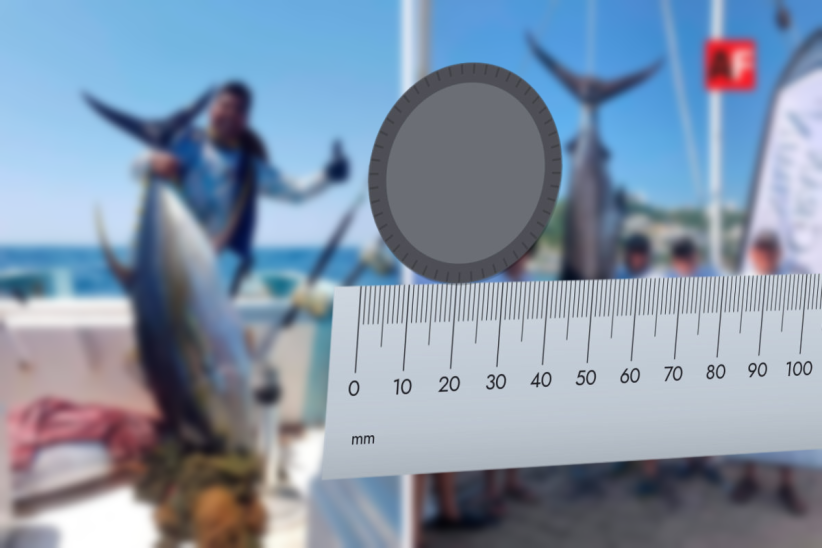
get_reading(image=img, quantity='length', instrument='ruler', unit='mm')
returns 41 mm
